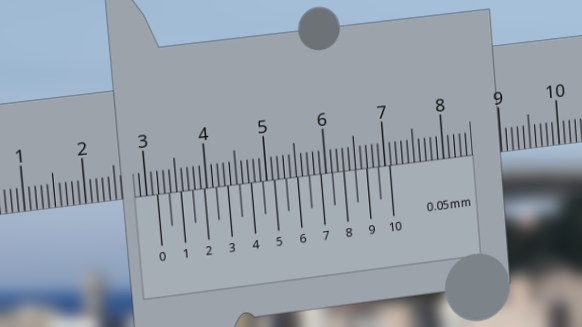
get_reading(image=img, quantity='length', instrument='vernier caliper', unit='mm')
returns 31.8 mm
